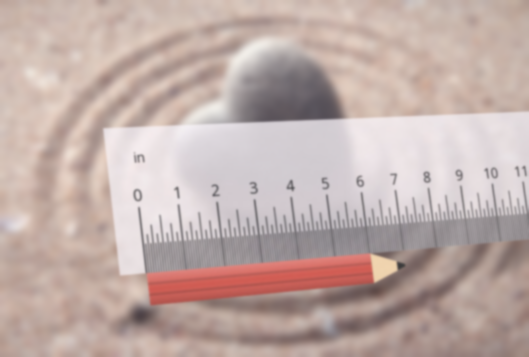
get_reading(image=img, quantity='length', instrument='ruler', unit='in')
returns 7 in
